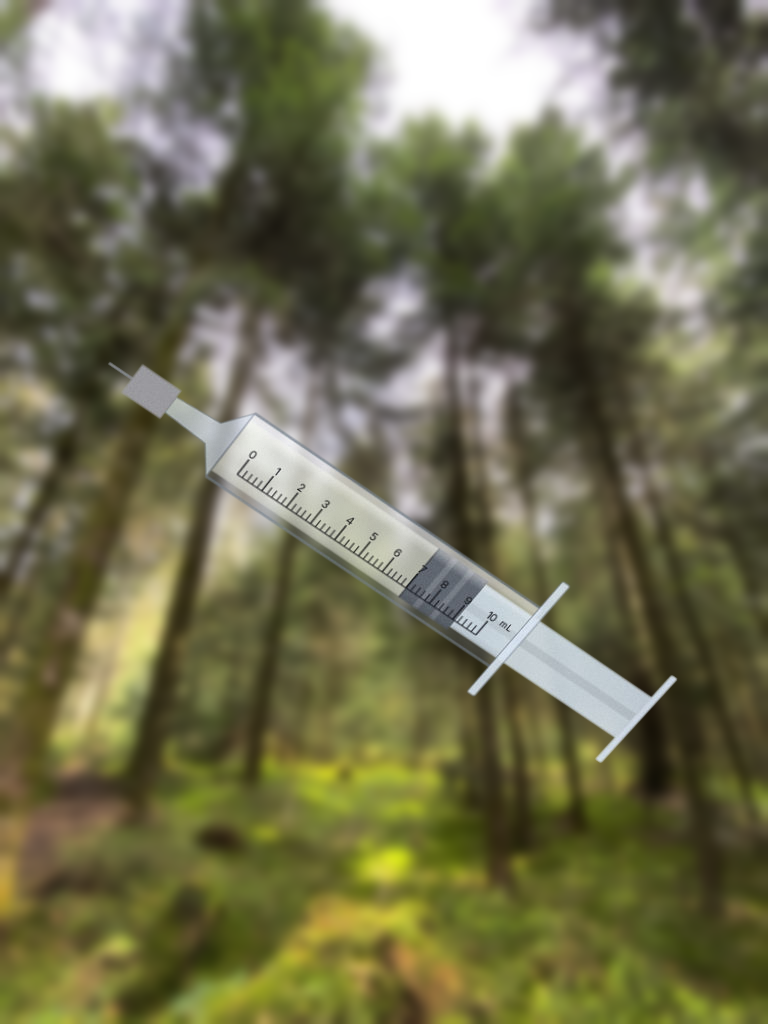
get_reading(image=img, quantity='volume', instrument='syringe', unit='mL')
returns 7 mL
